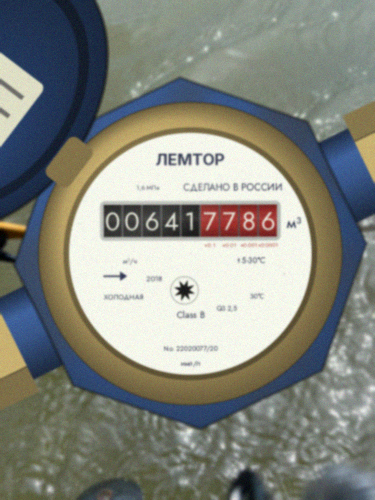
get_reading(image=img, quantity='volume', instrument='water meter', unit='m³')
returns 641.7786 m³
